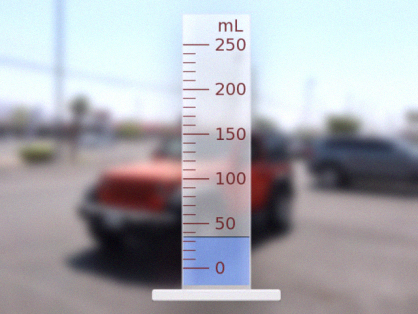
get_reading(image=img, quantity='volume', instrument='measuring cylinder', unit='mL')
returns 35 mL
